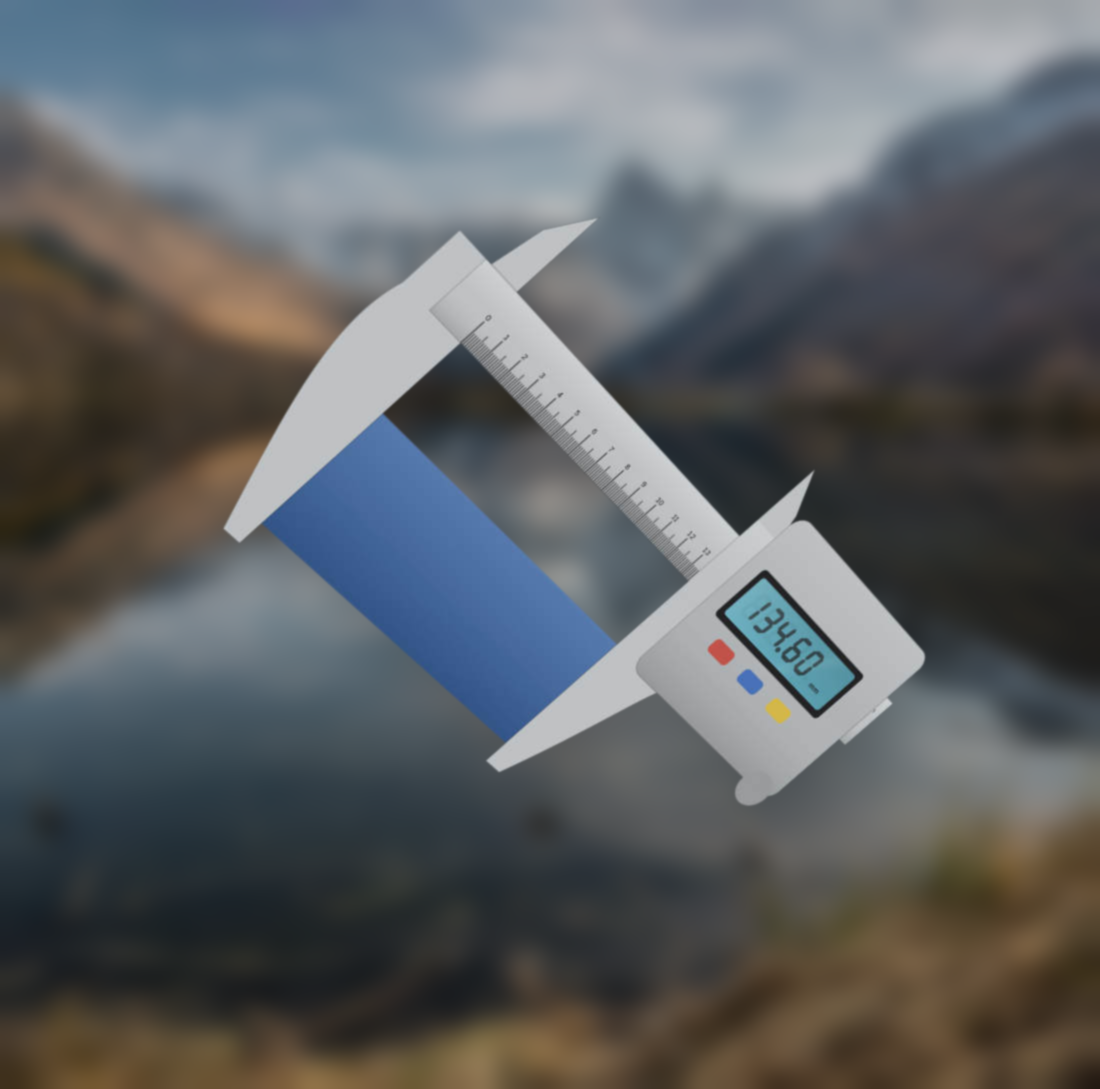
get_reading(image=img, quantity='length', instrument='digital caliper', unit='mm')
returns 134.60 mm
